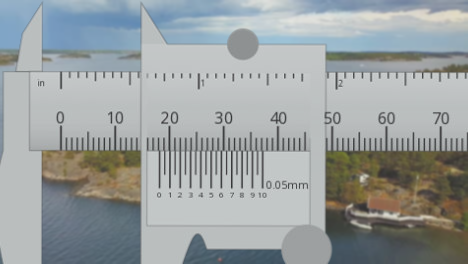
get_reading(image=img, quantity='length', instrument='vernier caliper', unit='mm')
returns 18.2 mm
